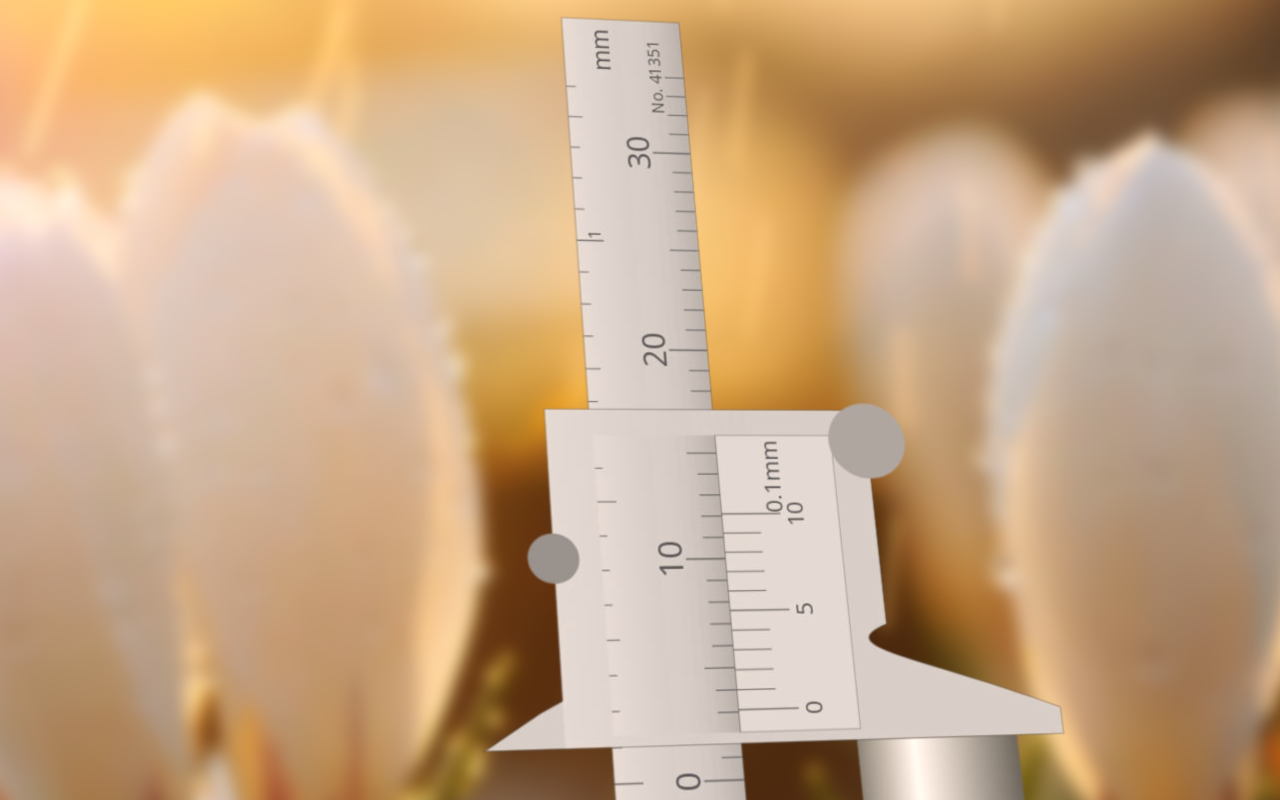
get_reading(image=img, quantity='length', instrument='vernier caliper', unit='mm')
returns 3.1 mm
